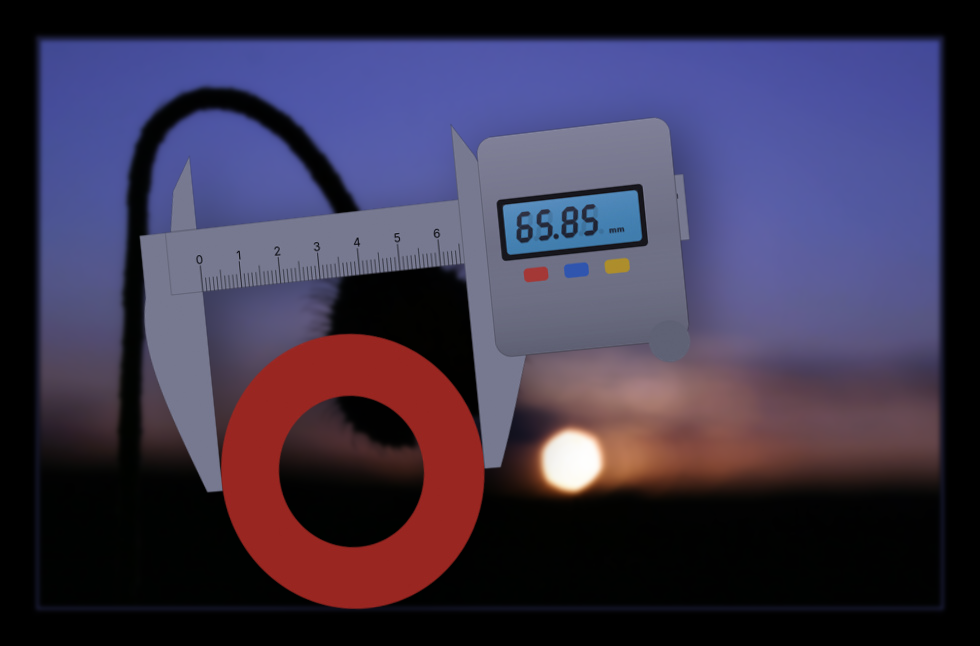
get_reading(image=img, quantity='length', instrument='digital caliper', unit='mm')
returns 65.85 mm
